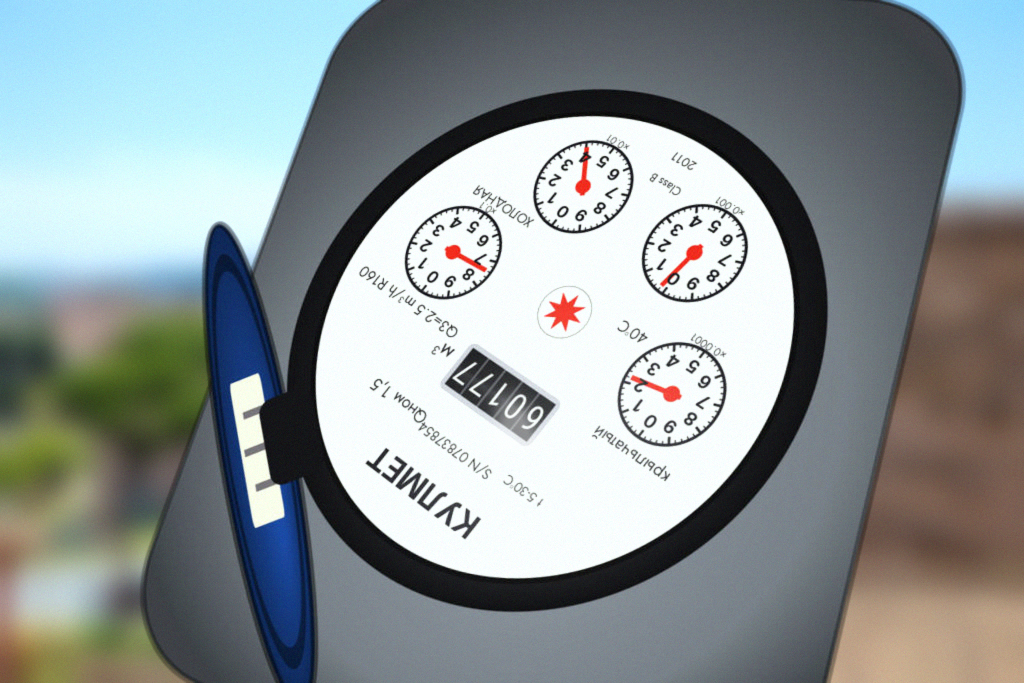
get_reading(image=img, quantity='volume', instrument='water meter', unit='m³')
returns 60177.7402 m³
